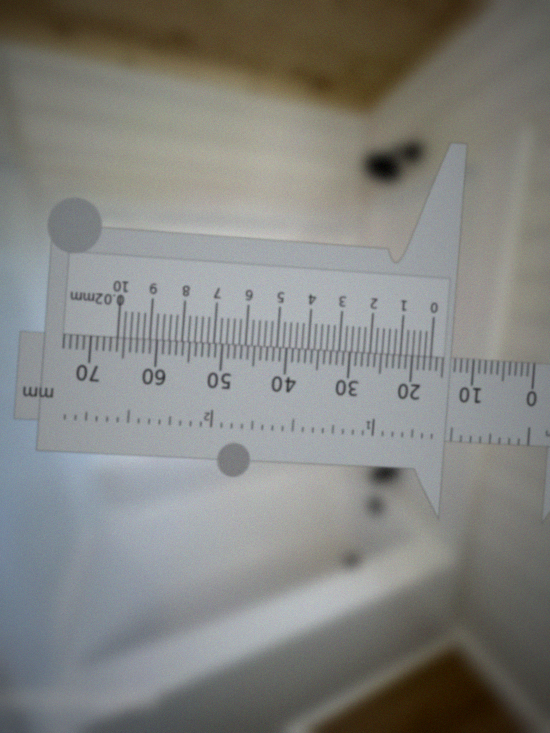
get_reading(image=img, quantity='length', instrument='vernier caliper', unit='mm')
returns 17.0 mm
